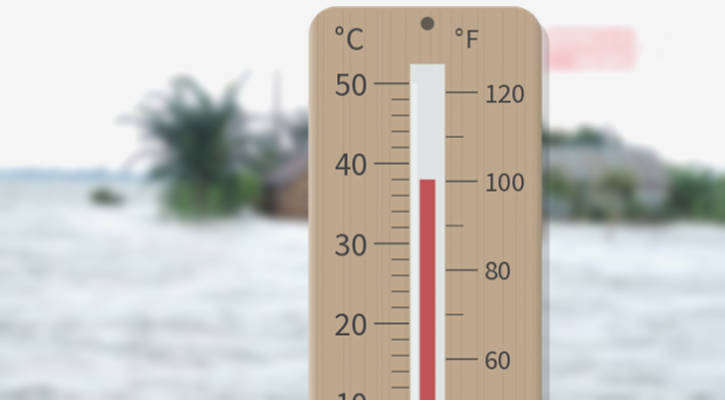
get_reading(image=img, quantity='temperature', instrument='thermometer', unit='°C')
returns 38 °C
